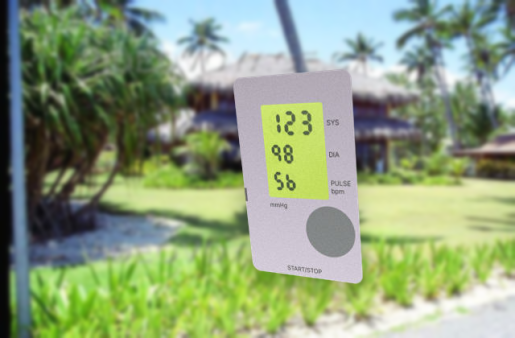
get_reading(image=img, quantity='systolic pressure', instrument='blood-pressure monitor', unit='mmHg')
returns 123 mmHg
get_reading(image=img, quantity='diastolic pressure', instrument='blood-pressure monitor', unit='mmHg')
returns 98 mmHg
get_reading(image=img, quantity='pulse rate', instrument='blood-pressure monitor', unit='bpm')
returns 56 bpm
